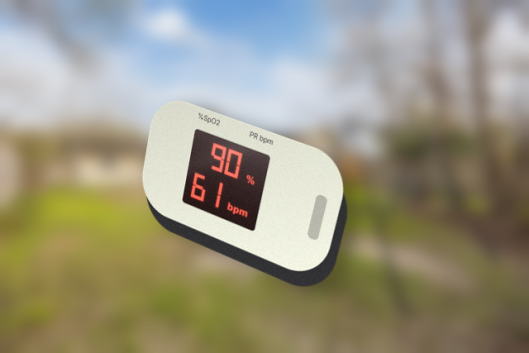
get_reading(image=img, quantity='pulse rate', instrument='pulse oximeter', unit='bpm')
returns 61 bpm
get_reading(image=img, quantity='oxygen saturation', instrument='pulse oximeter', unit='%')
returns 90 %
